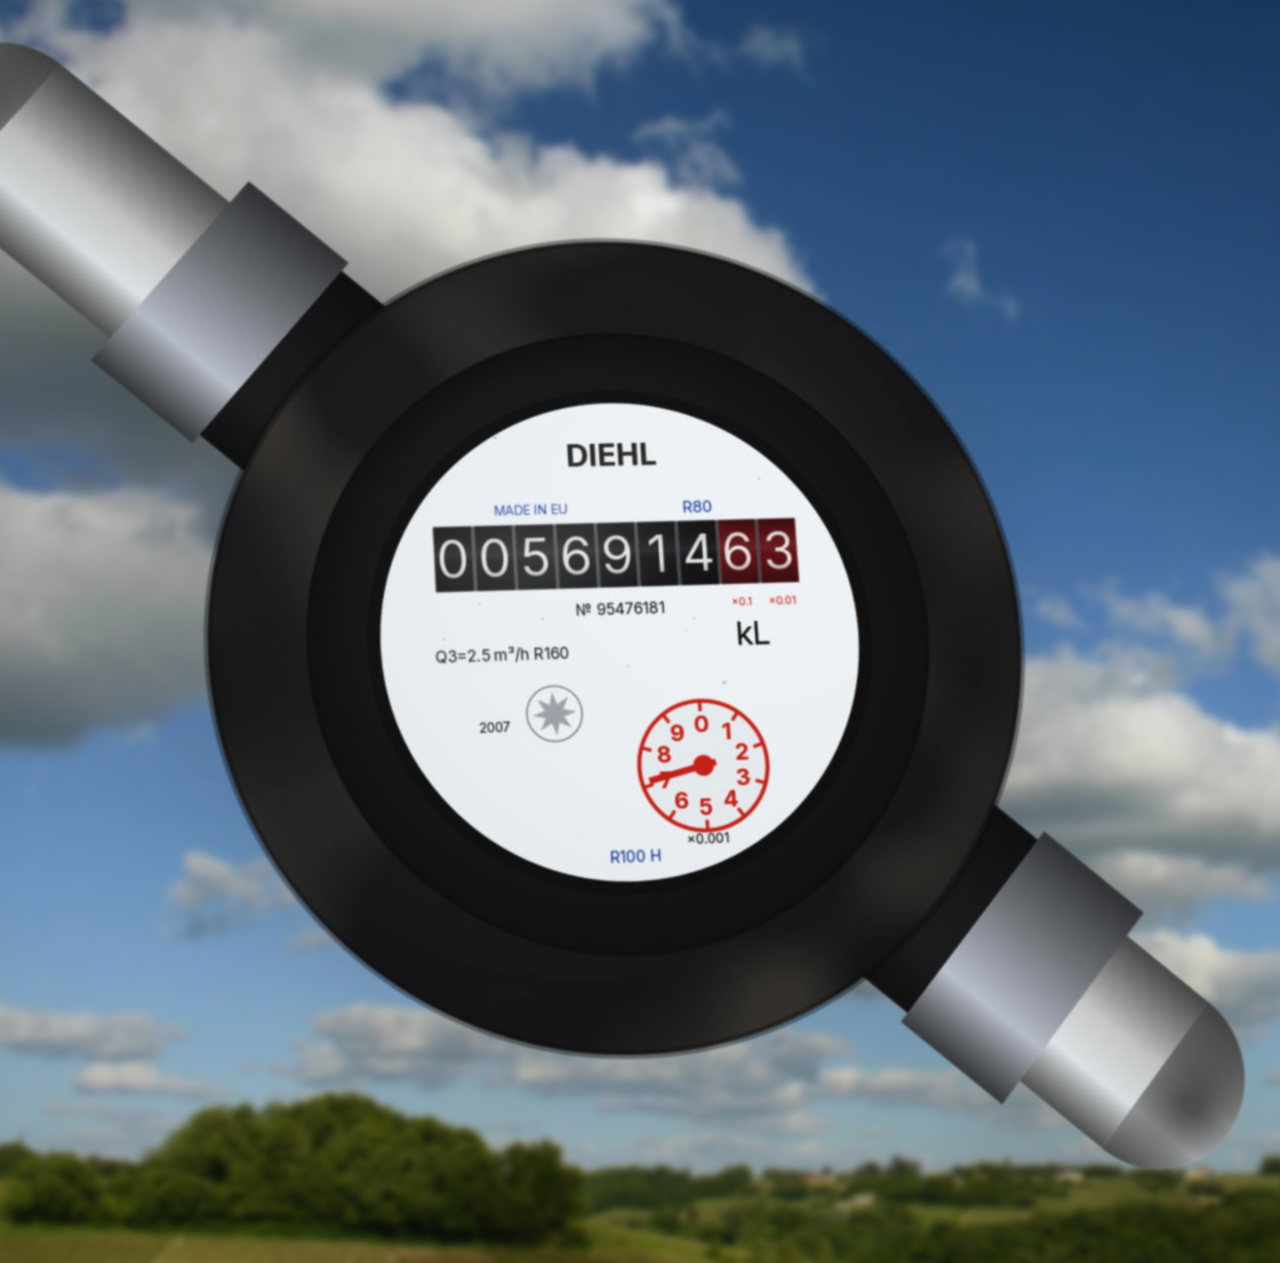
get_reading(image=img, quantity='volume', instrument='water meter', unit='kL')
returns 56914.637 kL
